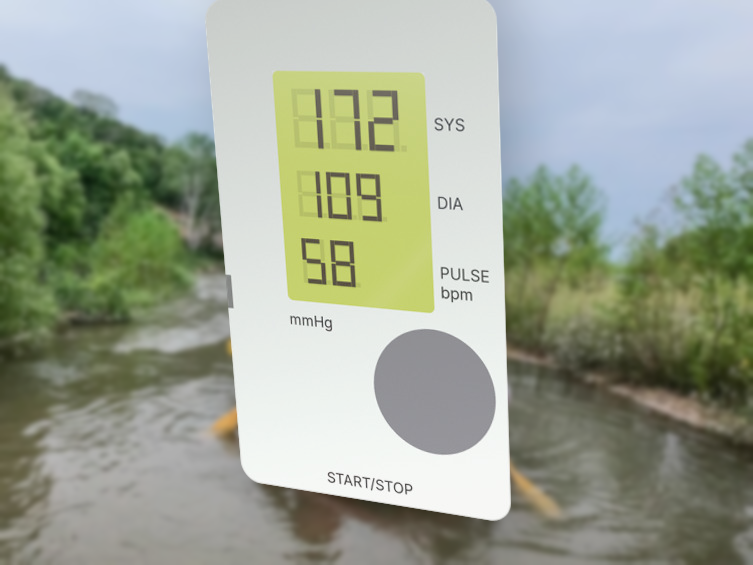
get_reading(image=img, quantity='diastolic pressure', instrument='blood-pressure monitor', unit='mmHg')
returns 109 mmHg
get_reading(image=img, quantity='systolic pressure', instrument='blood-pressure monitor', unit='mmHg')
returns 172 mmHg
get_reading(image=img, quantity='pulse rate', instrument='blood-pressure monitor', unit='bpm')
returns 58 bpm
